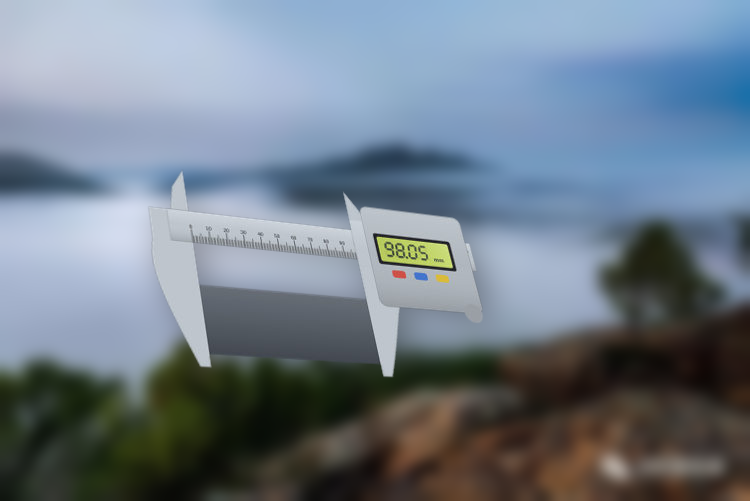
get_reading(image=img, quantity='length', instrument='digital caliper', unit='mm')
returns 98.05 mm
